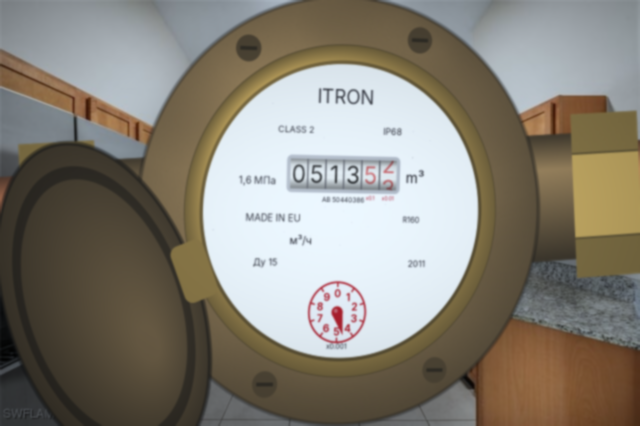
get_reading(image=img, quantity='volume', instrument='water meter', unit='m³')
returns 513.524 m³
